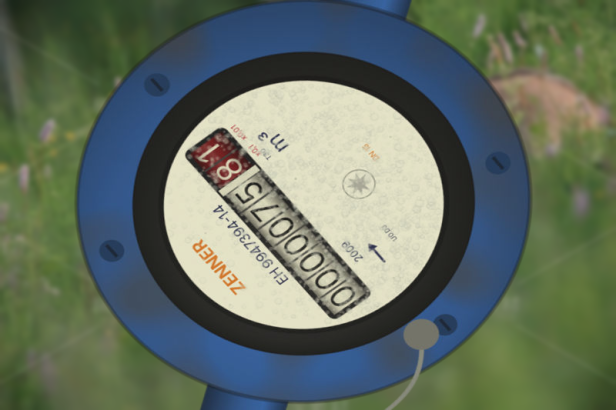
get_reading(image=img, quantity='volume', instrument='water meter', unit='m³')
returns 75.81 m³
